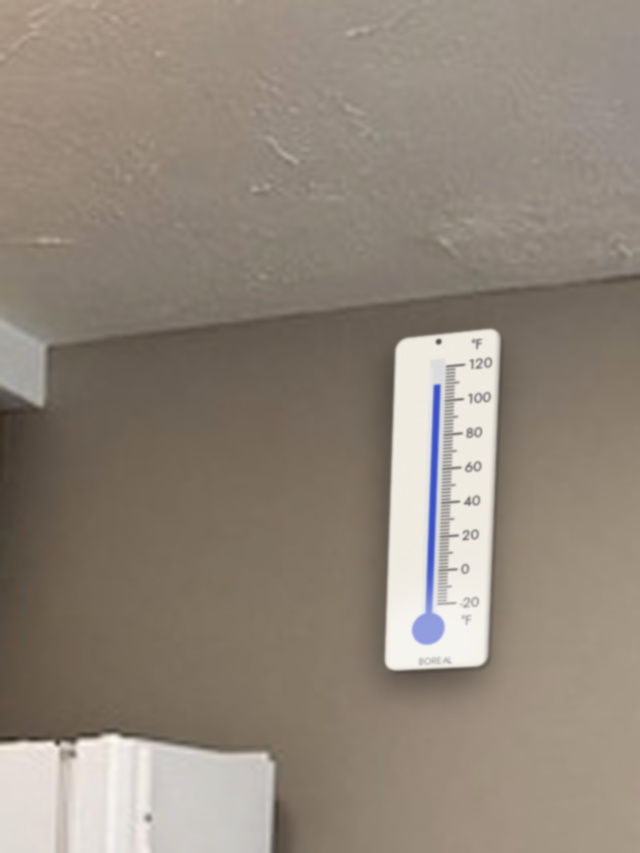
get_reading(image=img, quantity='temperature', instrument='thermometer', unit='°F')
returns 110 °F
